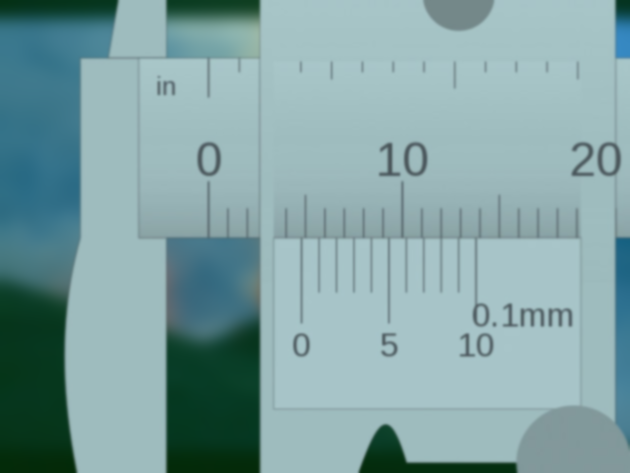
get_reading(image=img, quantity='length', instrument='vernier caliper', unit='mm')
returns 4.8 mm
